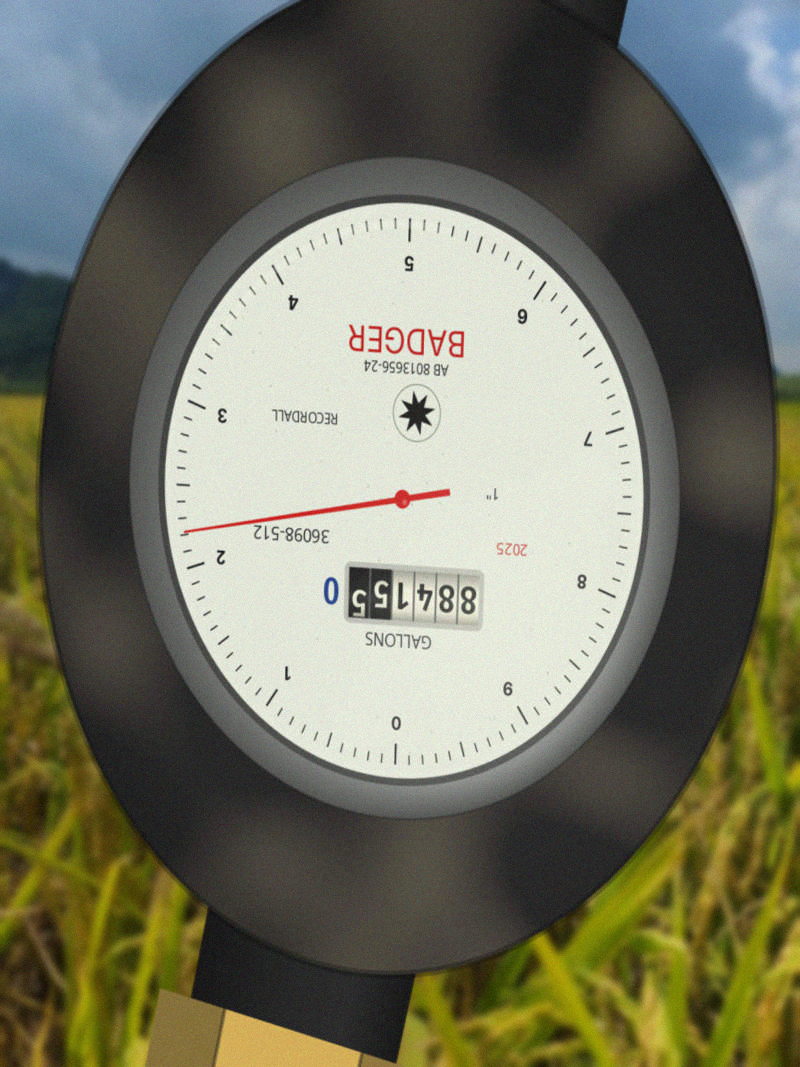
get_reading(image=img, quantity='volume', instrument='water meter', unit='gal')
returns 8841552.2 gal
